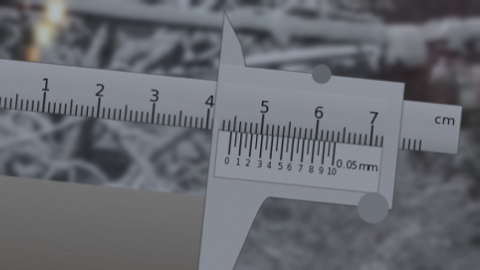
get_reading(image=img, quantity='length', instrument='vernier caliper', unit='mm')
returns 44.5 mm
